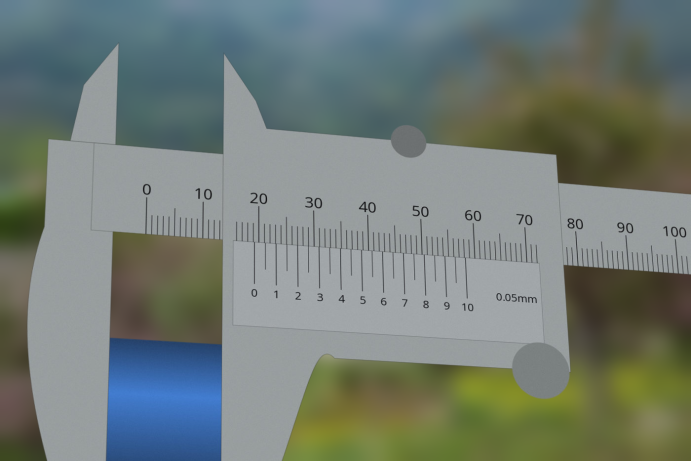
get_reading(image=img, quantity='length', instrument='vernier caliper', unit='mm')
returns 19.2 mm
